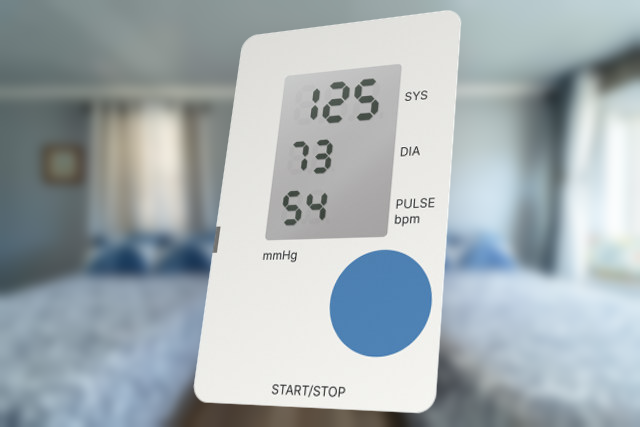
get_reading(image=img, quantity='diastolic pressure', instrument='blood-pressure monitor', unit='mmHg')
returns 73 mmHg
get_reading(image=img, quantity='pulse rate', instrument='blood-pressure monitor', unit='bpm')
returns 54 bpm
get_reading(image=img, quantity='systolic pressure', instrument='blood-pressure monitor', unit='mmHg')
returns 125 mmHg
